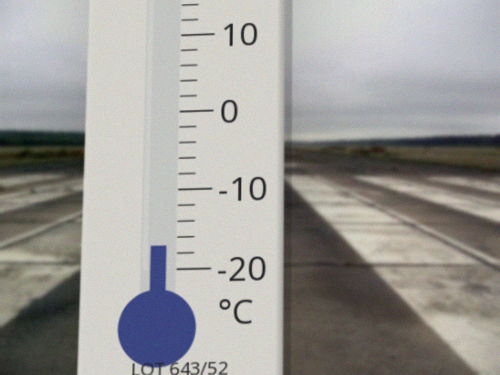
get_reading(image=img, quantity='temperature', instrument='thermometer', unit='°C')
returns -17 °C
